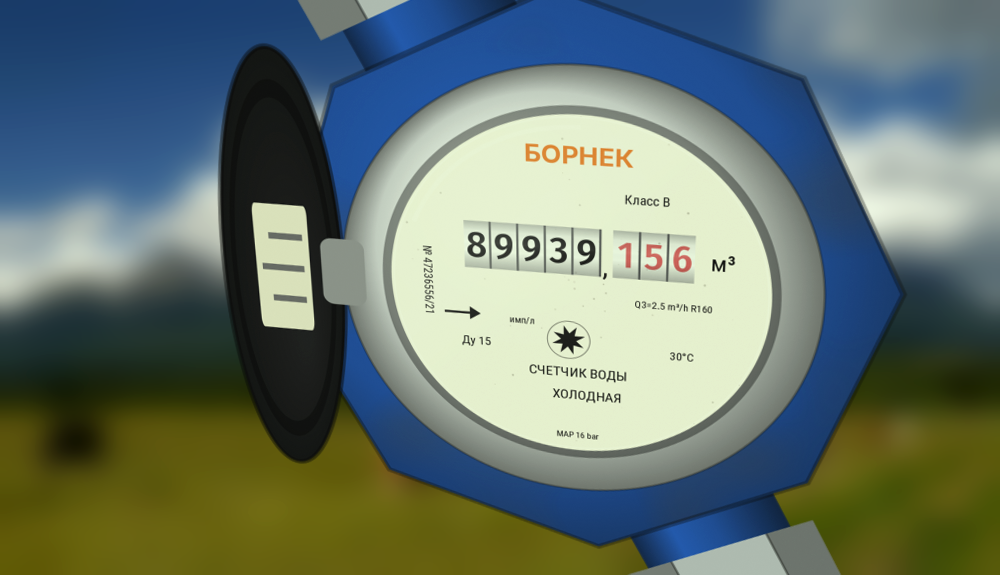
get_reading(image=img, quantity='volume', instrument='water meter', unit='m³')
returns 89939.156 m³
